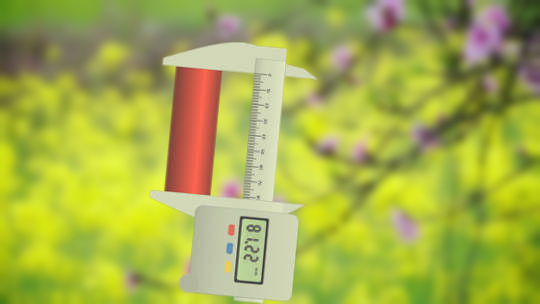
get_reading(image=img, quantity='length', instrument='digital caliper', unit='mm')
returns 81.22 mm
